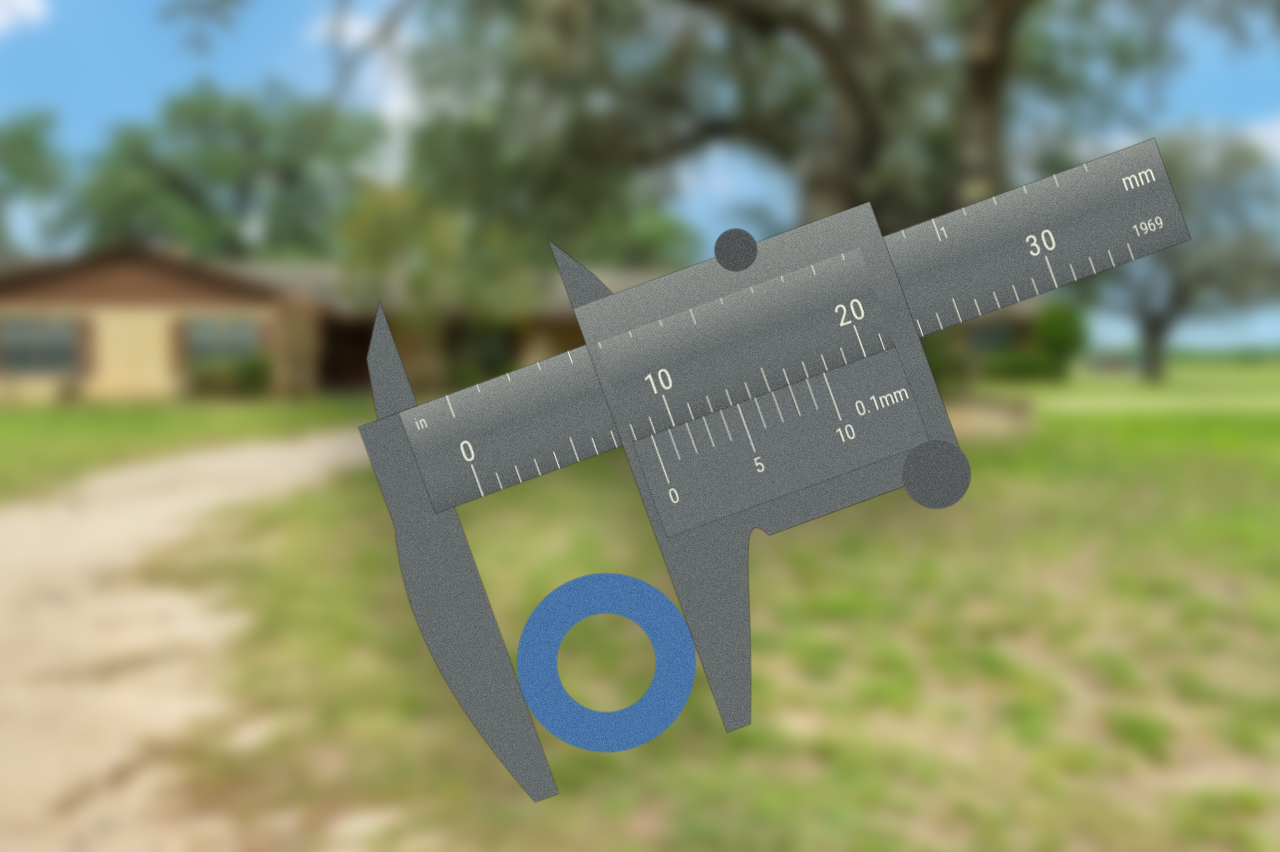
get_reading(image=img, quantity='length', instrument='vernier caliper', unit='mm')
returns 8.8 mm
